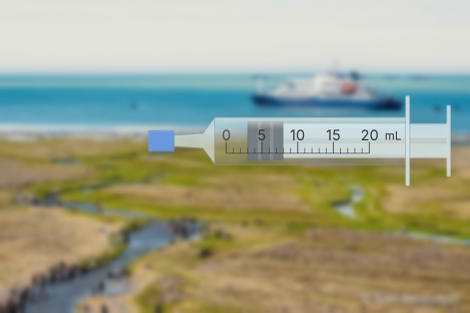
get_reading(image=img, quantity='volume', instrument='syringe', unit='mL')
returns 3 mL
